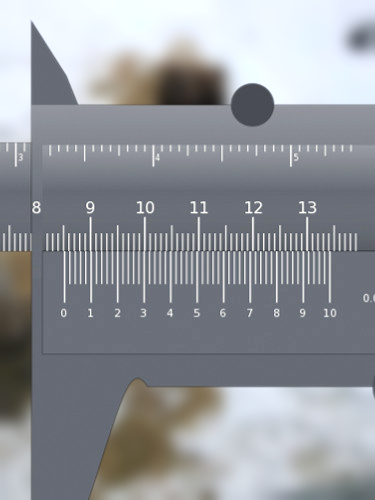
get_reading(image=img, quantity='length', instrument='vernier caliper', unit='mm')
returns 85.2 mm
